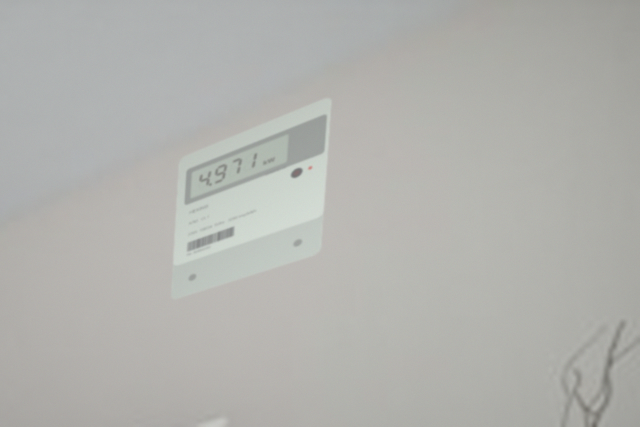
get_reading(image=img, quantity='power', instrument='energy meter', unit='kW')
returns 4.971 kW
